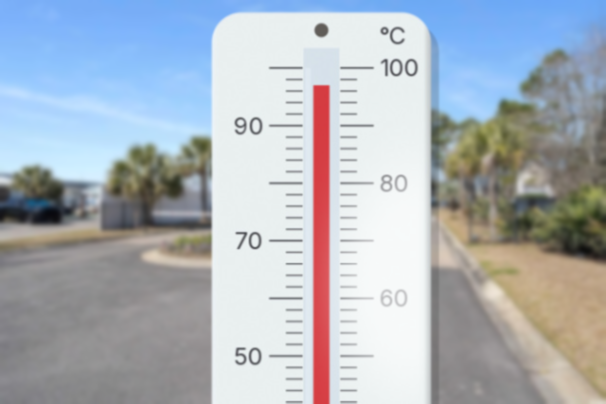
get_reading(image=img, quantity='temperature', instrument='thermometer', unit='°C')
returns 97 °C
